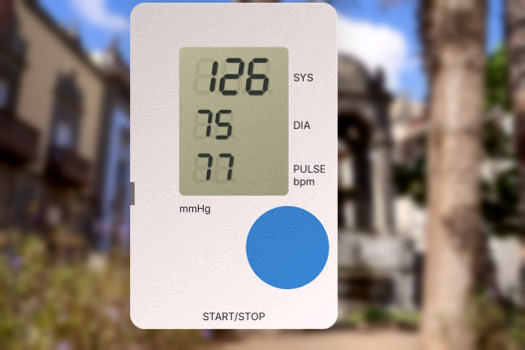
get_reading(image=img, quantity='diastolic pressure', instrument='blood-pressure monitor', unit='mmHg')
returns 75 mmHg
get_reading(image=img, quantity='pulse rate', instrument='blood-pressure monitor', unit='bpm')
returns 77 bpm
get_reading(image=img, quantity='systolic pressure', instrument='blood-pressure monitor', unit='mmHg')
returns 126 mmHg
